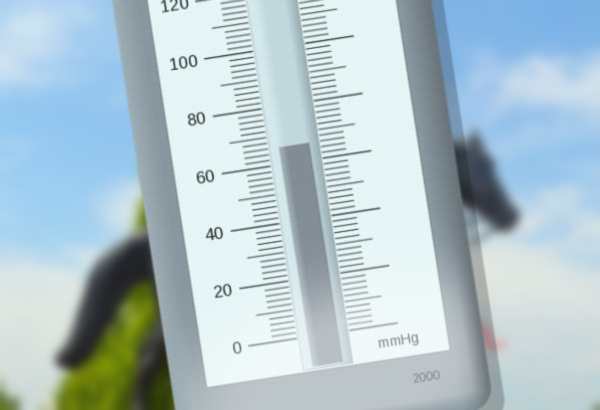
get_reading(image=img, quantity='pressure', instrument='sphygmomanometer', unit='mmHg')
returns 66 mmHg
